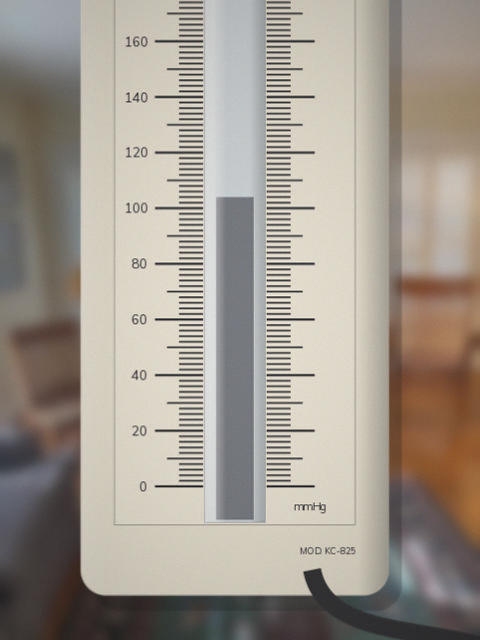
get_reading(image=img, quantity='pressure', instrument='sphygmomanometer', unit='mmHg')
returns 104 mmHg
